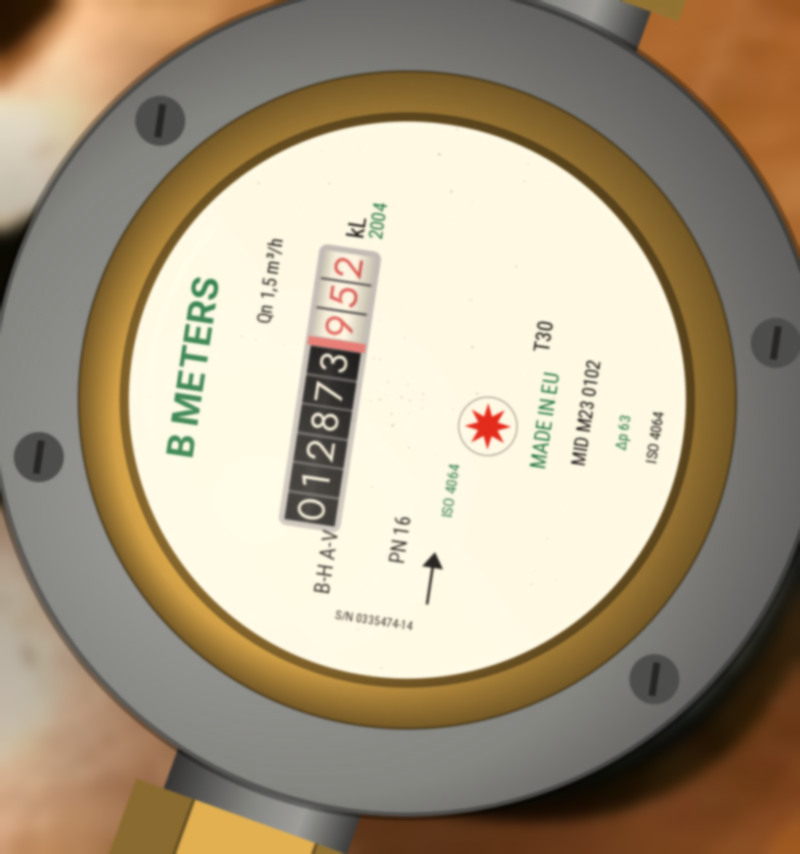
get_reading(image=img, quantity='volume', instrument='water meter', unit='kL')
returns 12873.952 kL
